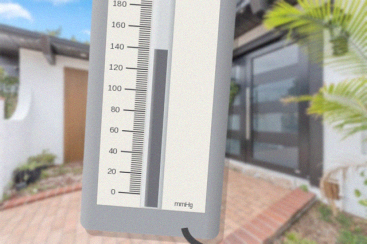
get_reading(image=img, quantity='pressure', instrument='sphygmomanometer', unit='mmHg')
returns 140 mmHg
